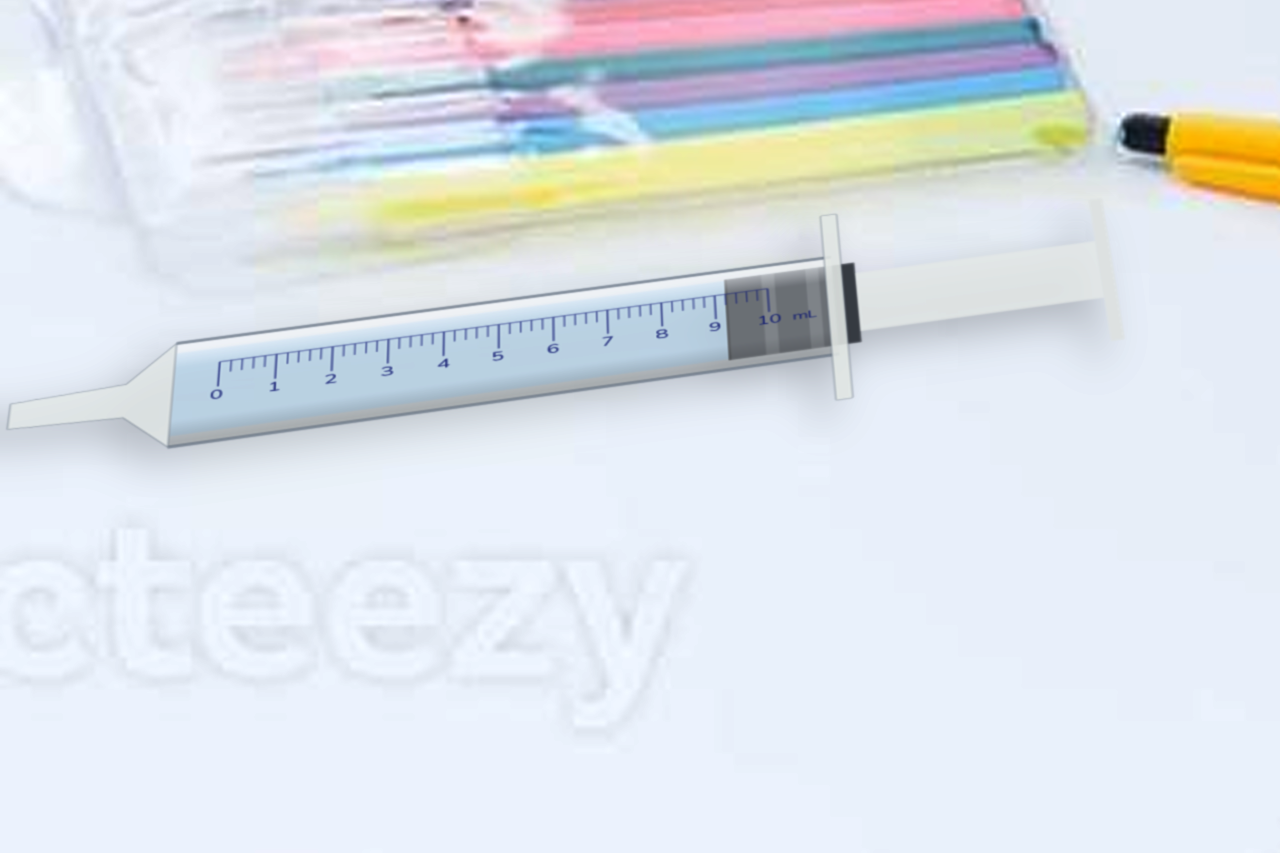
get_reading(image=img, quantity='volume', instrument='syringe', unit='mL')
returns 9.2 mL
